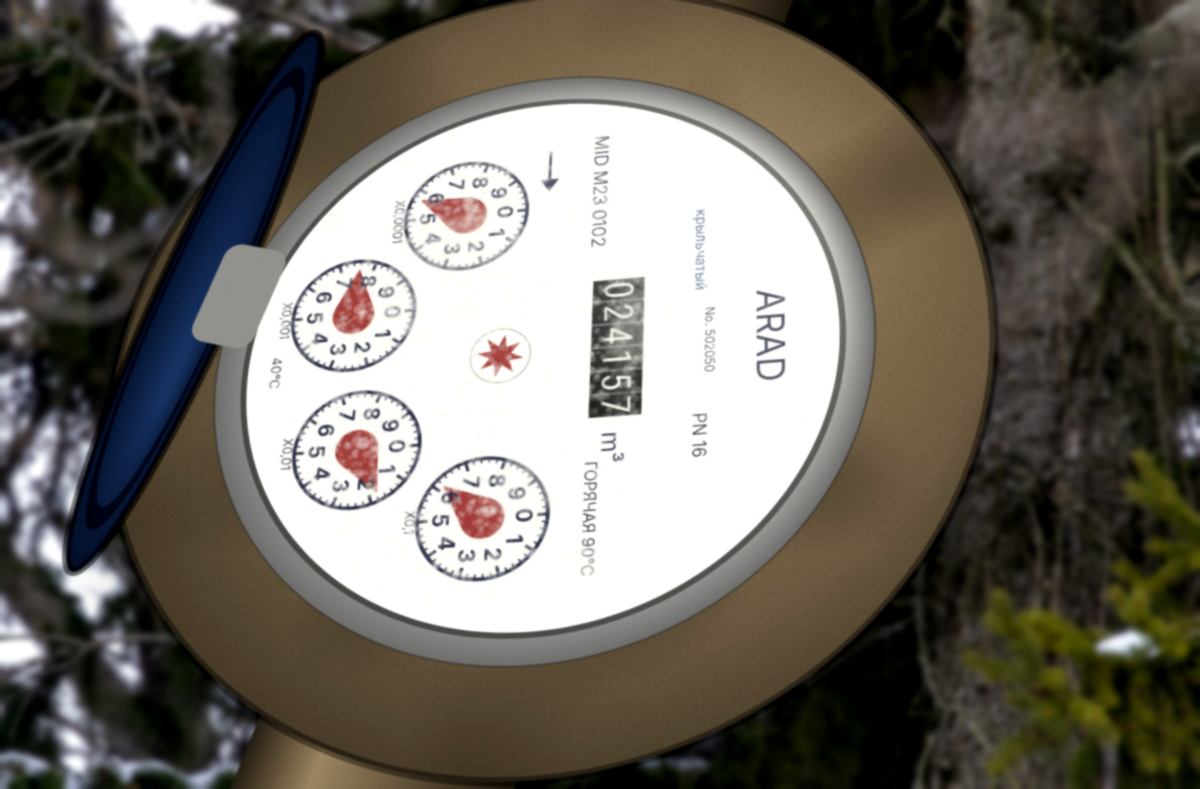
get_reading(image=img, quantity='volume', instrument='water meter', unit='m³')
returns 24157.6175 m³
